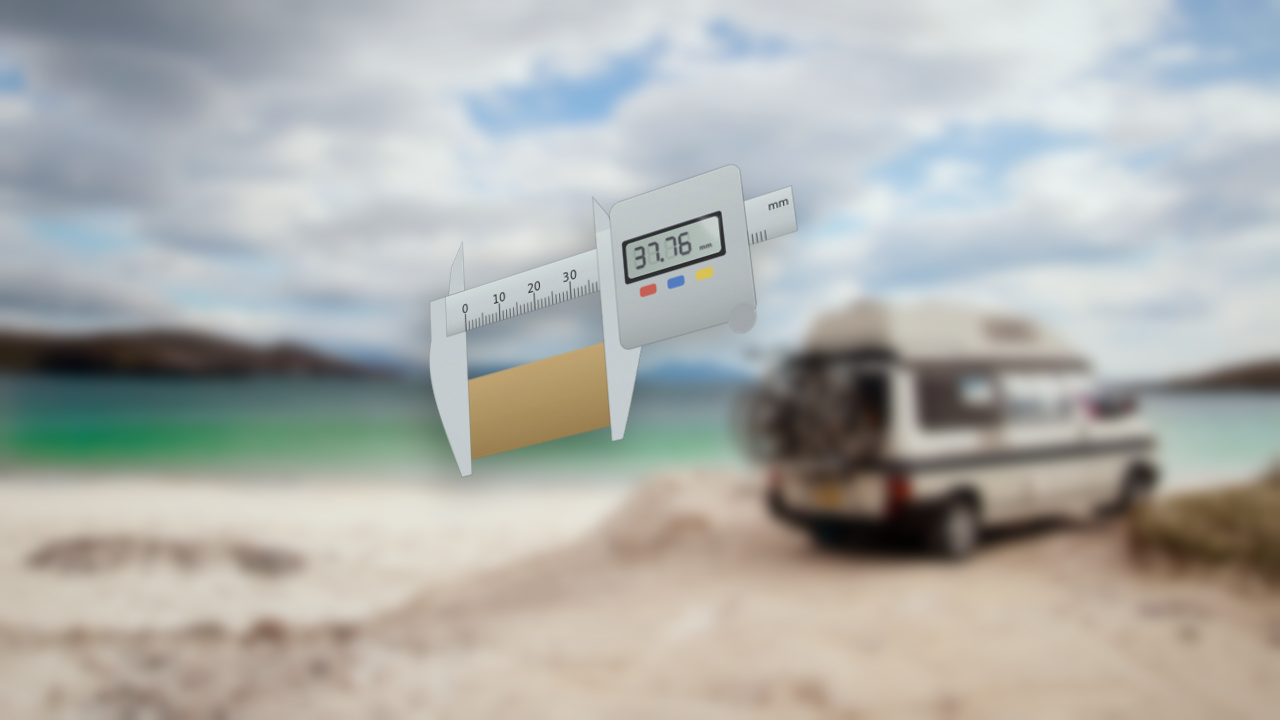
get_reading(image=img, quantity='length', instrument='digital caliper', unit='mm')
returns 37.76 mm
